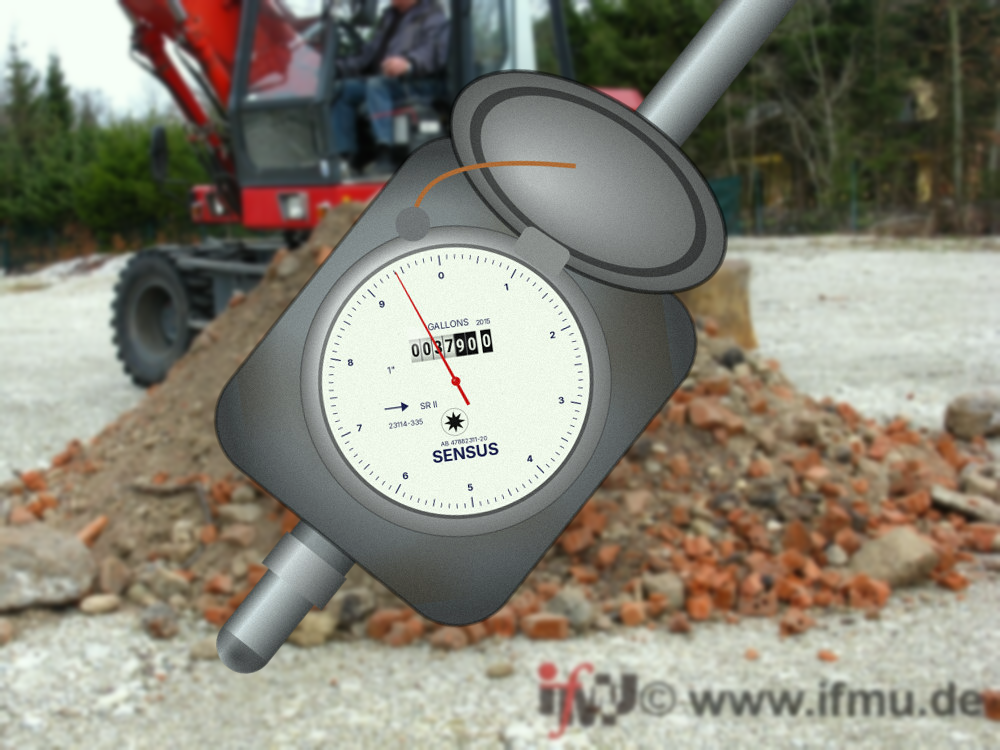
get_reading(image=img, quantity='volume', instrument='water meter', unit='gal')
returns 37899.4 gal
